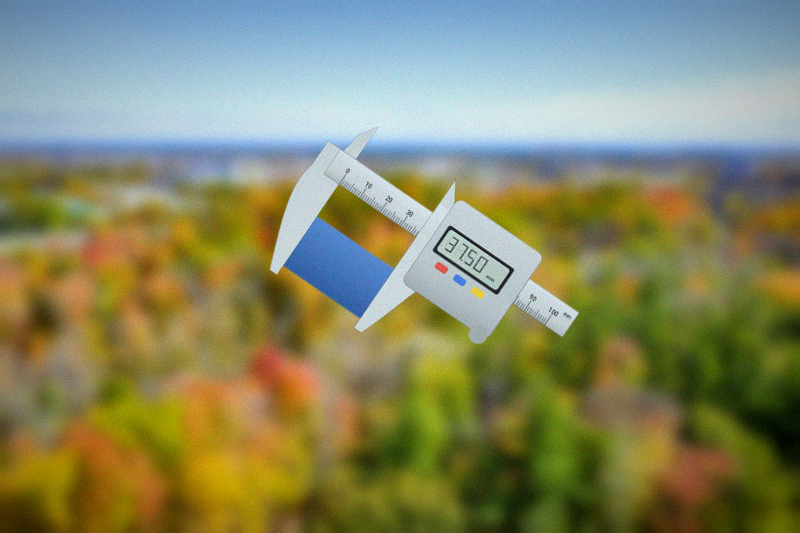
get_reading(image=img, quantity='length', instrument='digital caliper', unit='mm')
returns 37.50 mm
